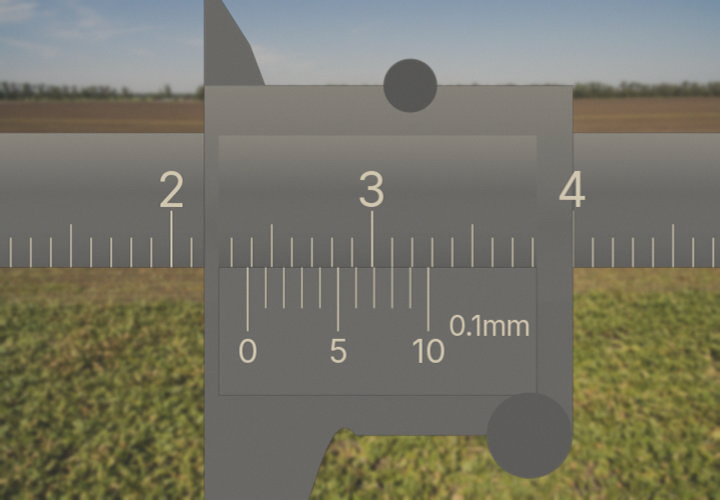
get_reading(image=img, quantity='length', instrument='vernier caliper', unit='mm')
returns 23.8 mm
